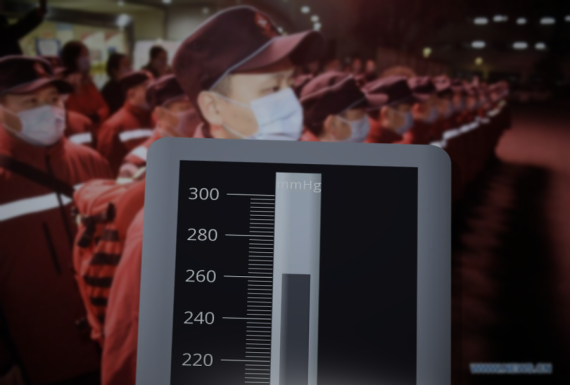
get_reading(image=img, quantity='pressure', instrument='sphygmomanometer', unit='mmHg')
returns 262 mmHg
